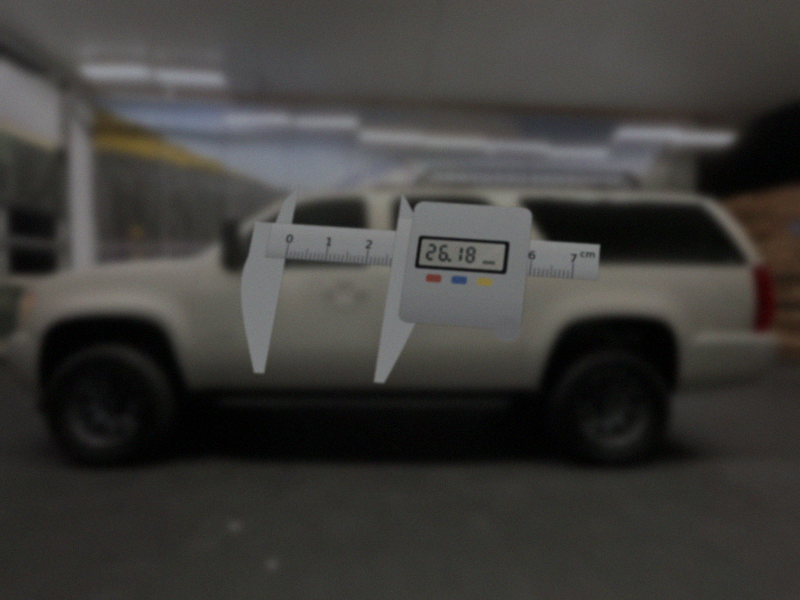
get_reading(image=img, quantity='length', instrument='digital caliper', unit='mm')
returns 26.18 mm
